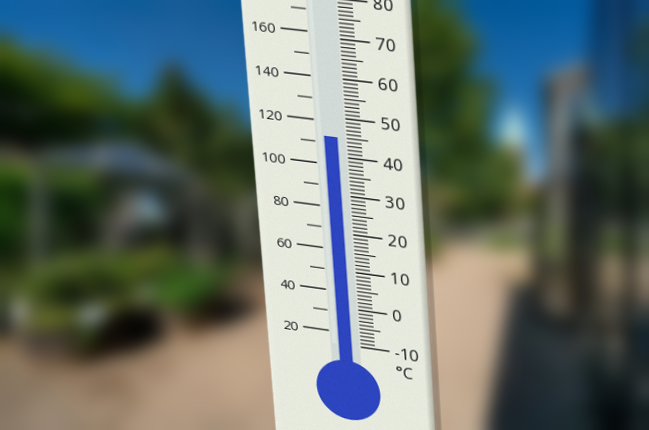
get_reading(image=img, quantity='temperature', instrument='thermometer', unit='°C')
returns 45 °C
